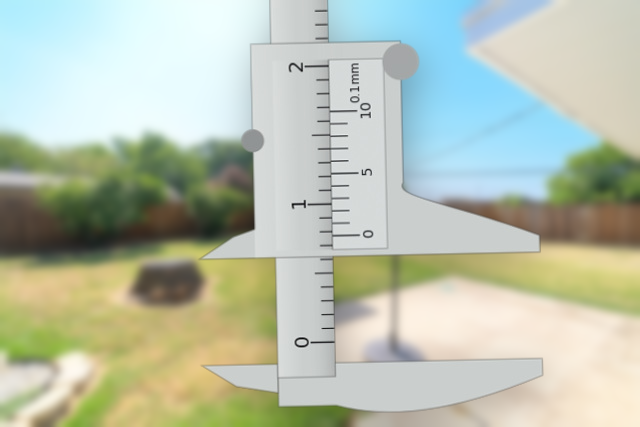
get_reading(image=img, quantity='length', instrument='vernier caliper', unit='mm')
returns 7.7 mm
